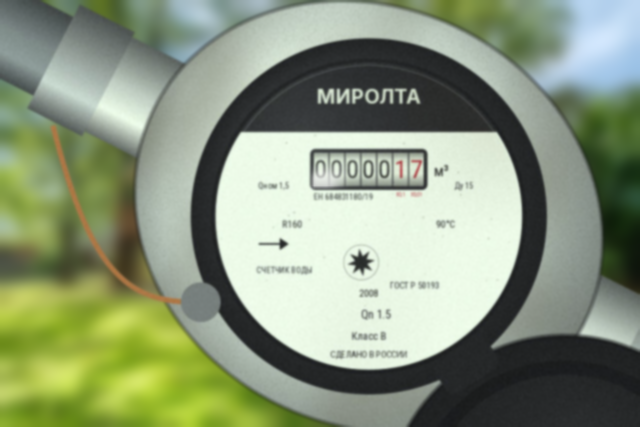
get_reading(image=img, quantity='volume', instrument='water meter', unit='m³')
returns 0.17 m³
